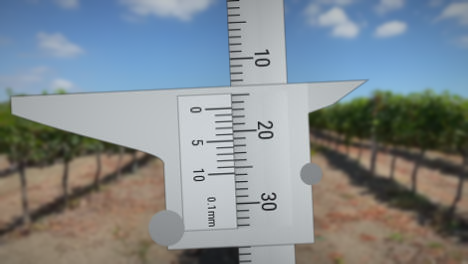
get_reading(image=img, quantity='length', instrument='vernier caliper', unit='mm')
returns 16.8 mm
